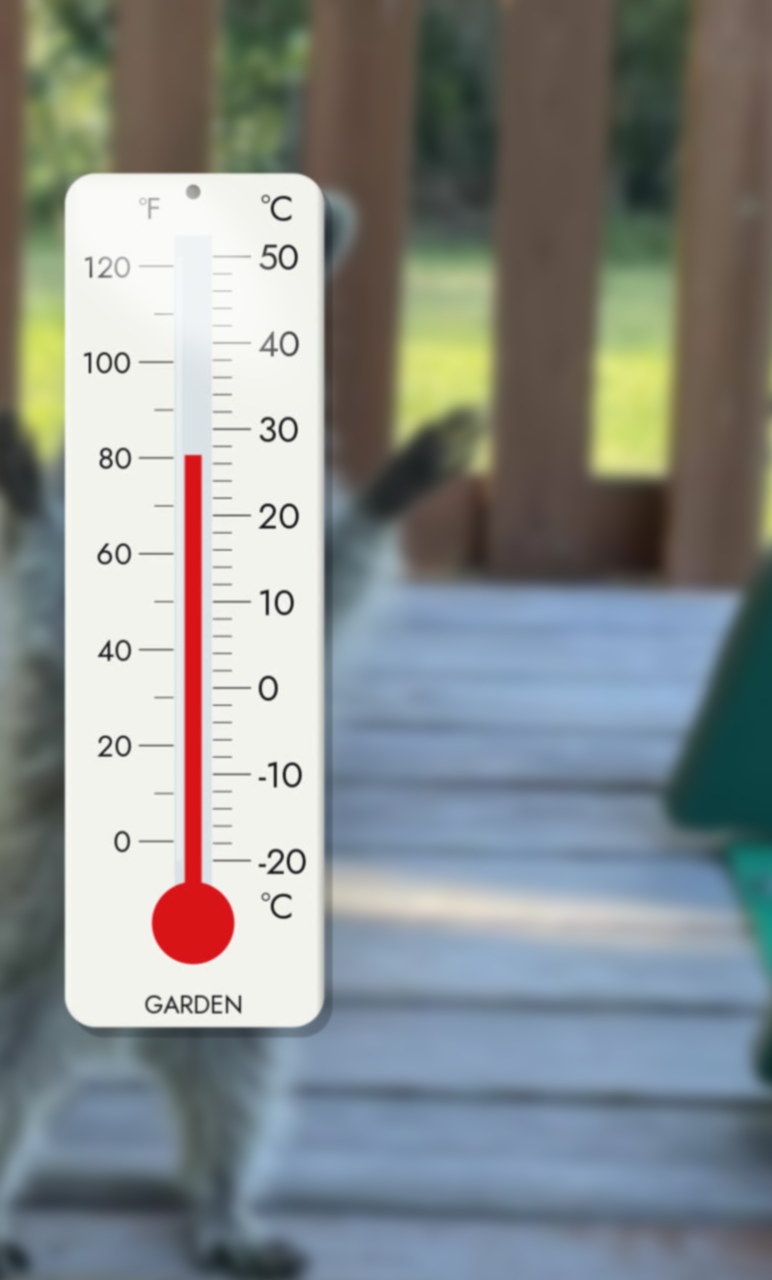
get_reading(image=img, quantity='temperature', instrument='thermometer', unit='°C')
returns 27 °C
